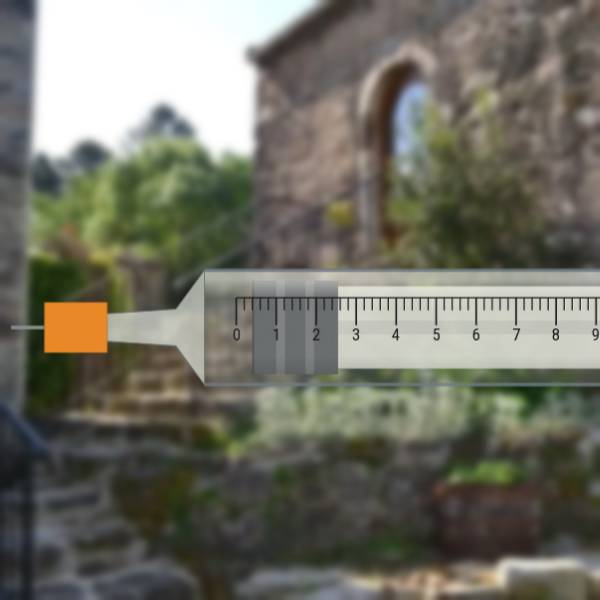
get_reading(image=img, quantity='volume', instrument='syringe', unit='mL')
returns 0.4 mL
